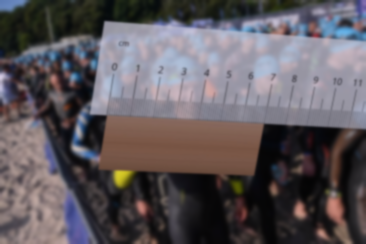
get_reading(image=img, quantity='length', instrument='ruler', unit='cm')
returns 7 cm
